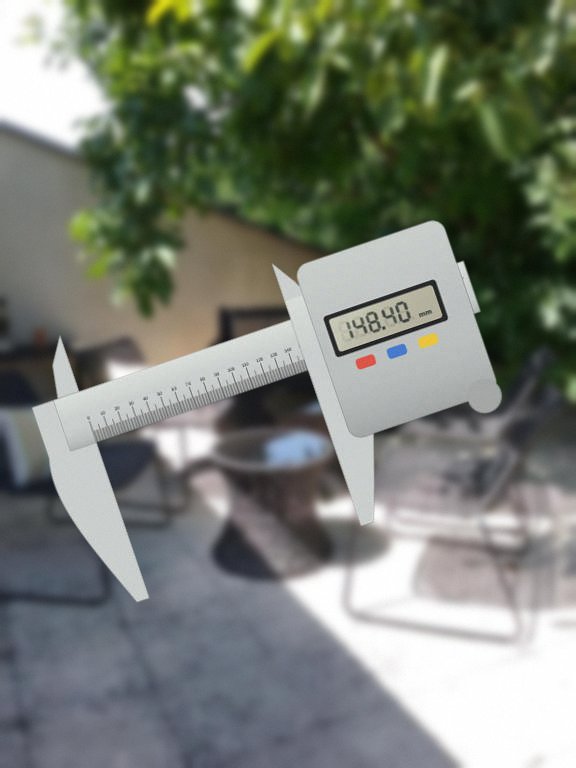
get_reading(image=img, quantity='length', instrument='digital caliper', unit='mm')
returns 148.40 mm
